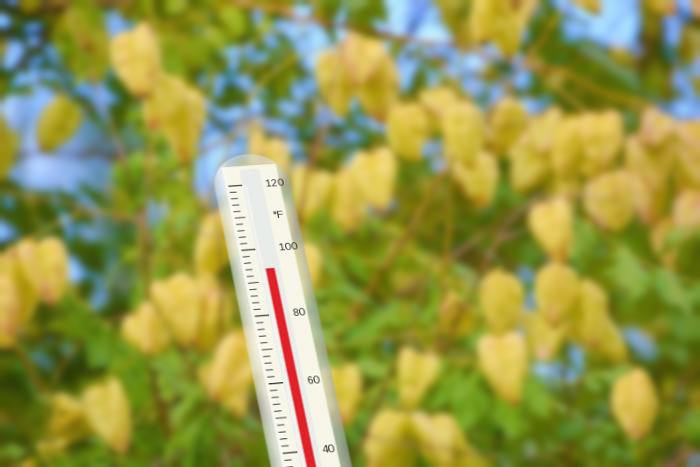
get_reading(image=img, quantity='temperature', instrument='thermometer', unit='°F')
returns 94 °F
